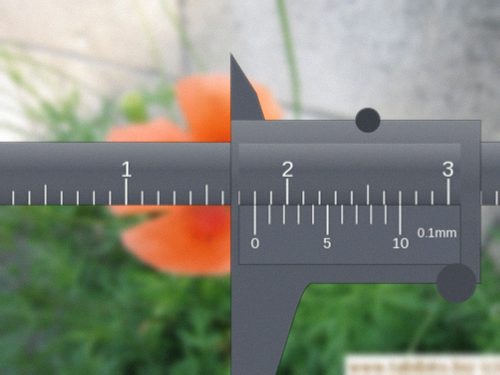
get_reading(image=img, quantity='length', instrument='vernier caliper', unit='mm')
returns 18.0 mm
